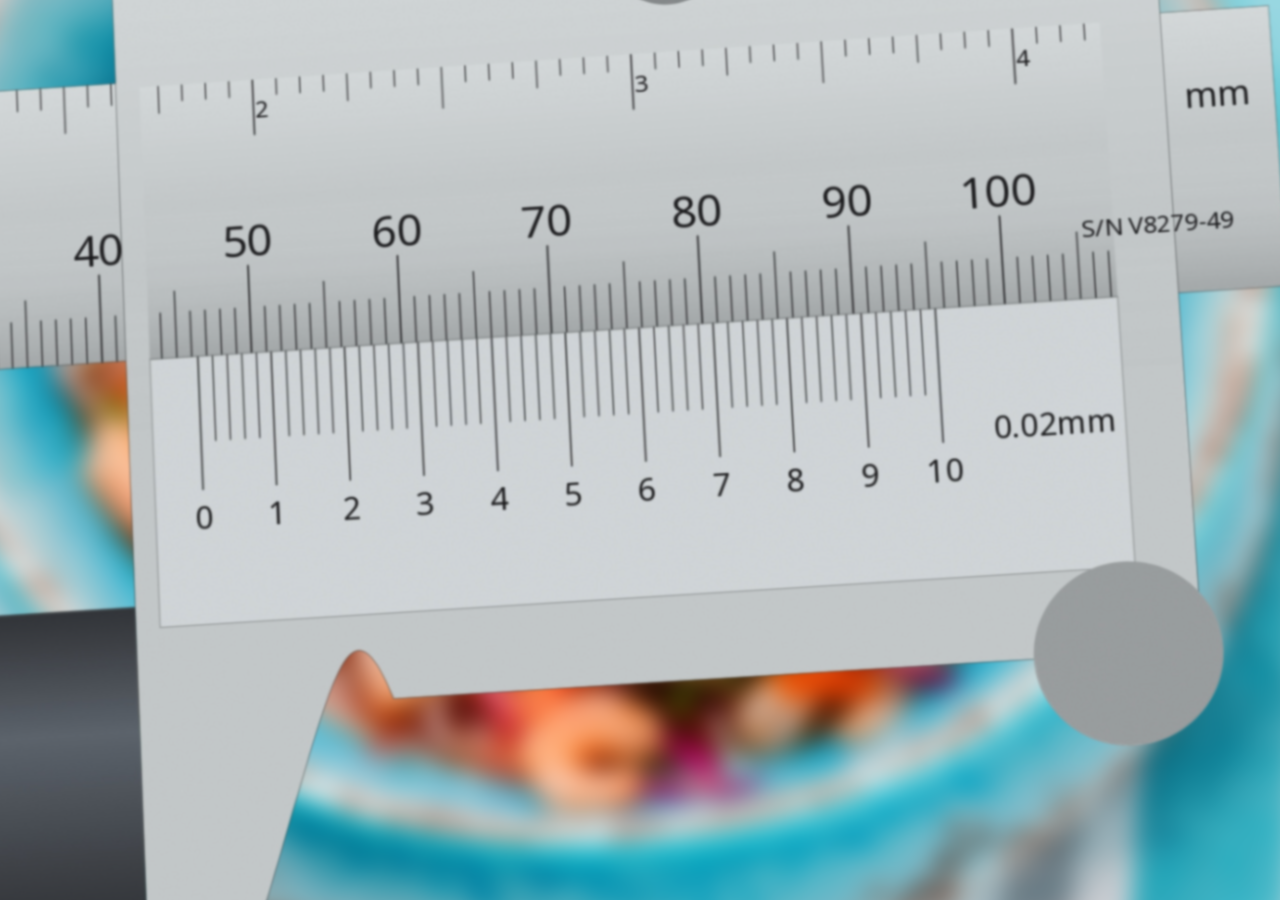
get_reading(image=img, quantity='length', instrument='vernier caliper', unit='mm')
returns 46.4 mm
